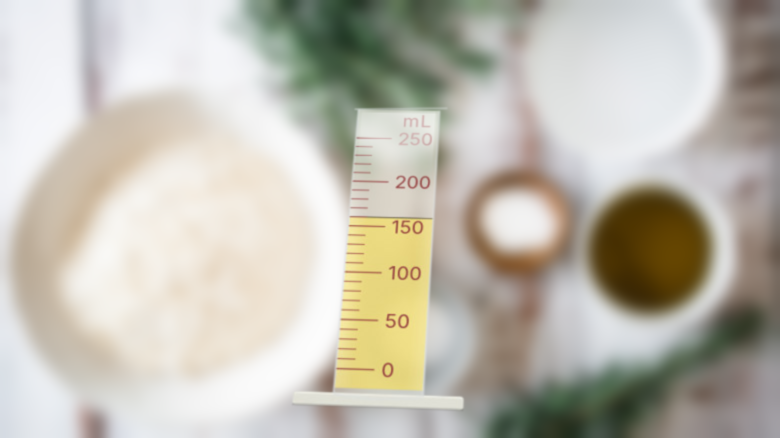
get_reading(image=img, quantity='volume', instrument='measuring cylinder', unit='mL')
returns 160 mL
